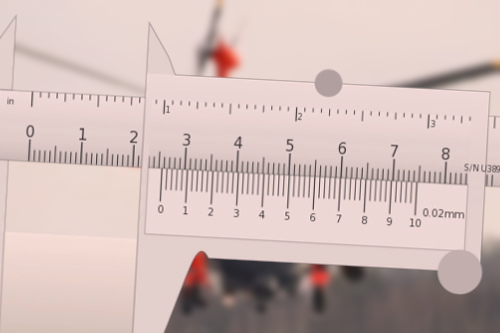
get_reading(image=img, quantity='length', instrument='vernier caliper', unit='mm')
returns 25.6 mm
